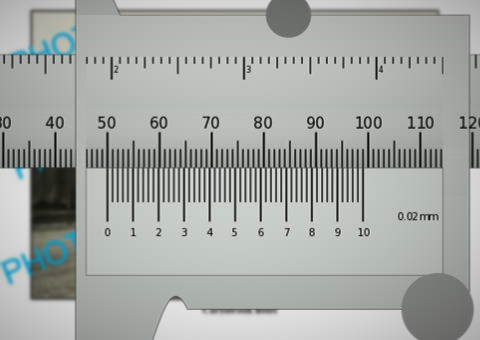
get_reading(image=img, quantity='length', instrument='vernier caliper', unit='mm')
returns 50.0 mm
